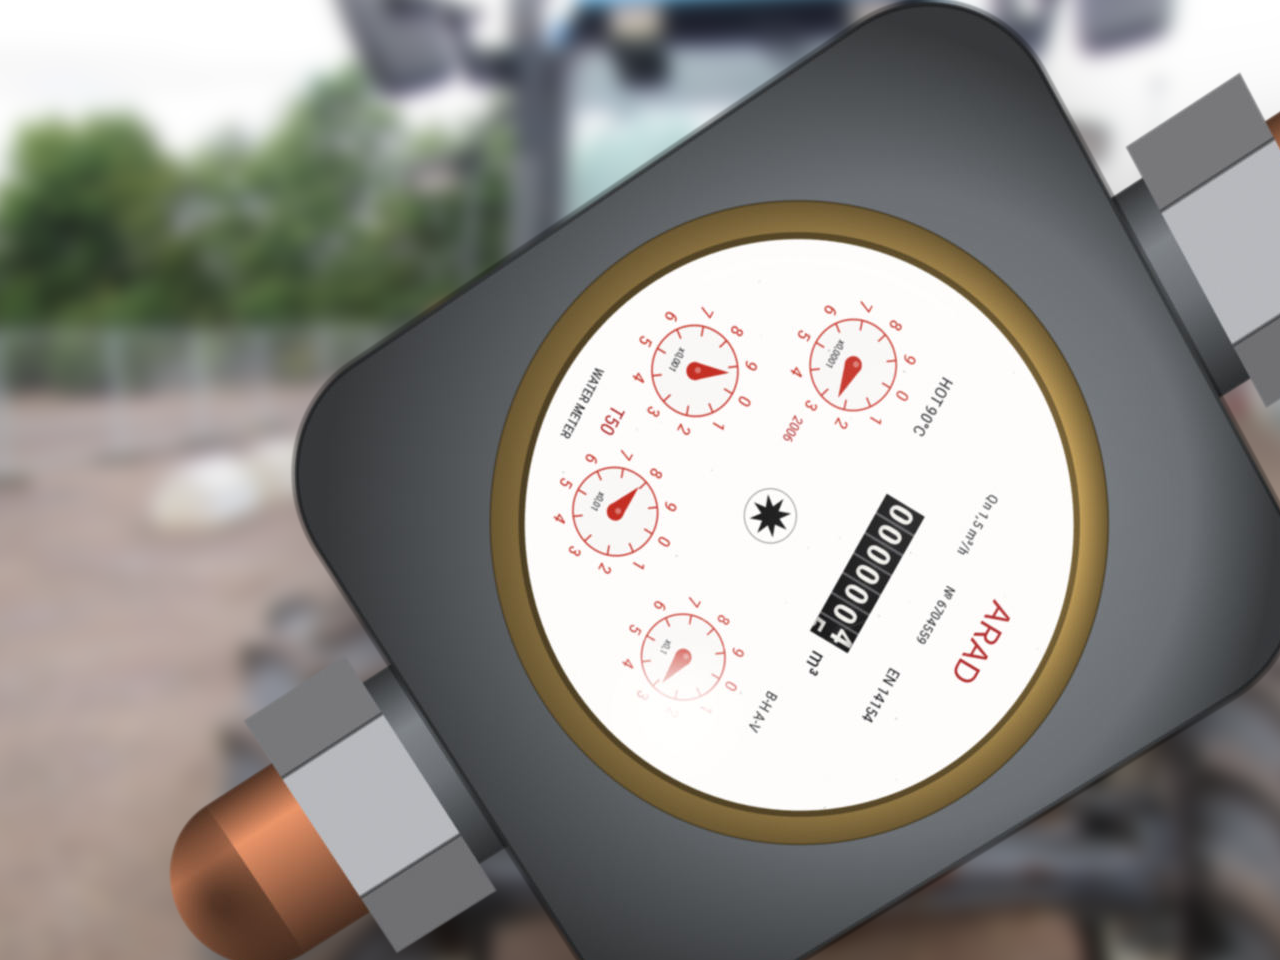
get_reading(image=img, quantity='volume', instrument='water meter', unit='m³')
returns 4.2792 m³
